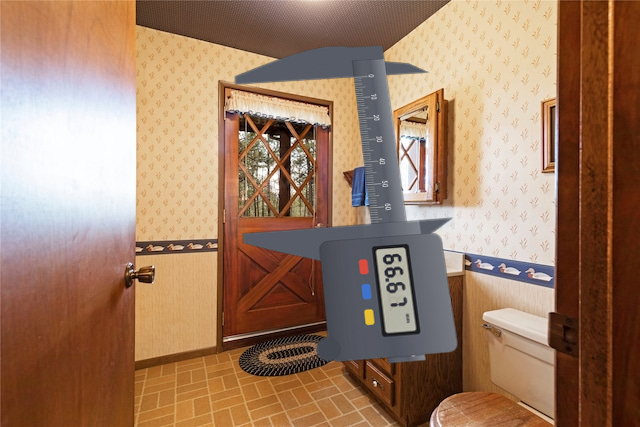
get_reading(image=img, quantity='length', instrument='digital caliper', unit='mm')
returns 66.67 mm
